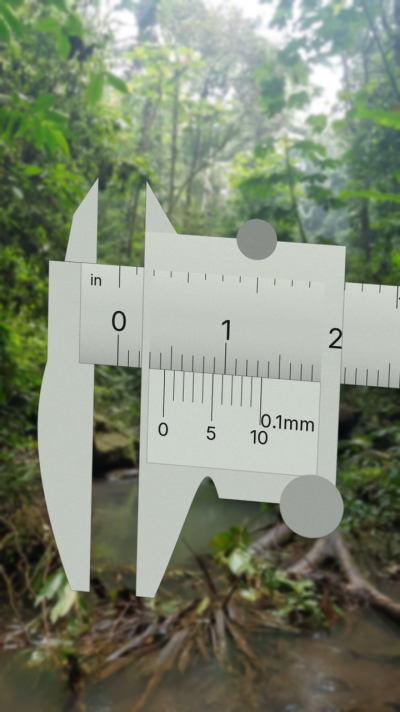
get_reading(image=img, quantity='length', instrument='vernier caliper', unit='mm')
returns 4.4 mm
